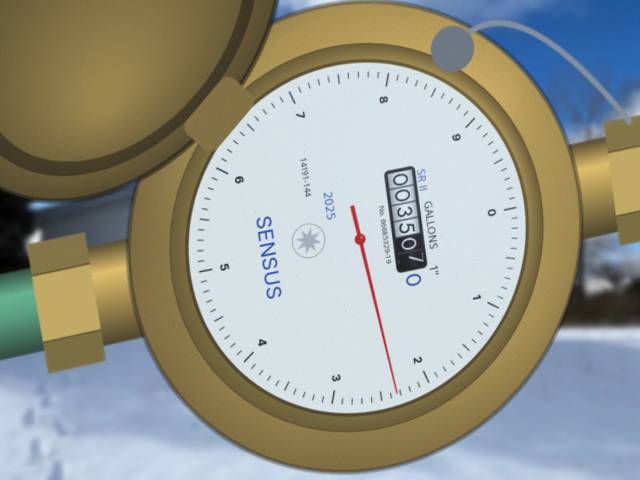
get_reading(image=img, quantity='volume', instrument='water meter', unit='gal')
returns 35072.3 gal
